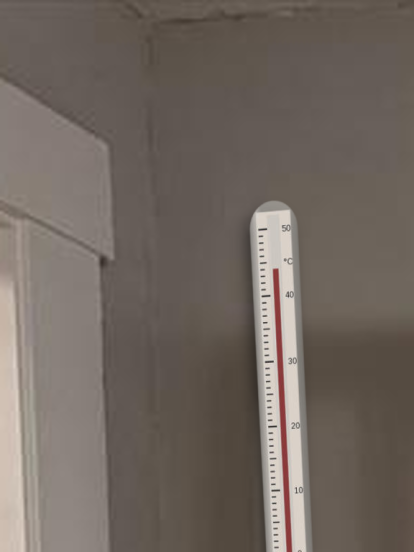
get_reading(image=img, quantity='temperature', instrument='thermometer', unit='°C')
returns 44 °C
